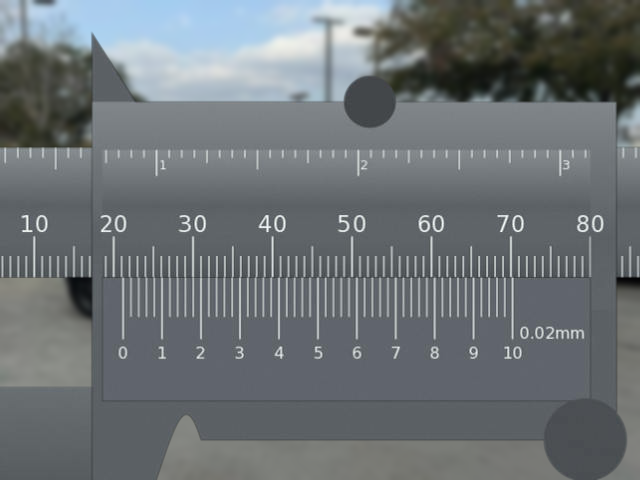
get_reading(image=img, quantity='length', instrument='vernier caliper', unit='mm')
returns 21.2 mm
